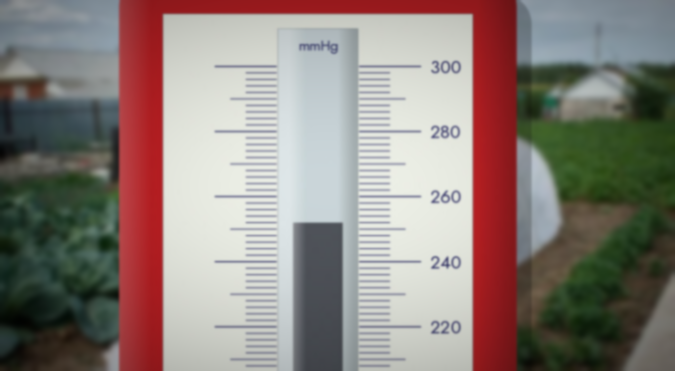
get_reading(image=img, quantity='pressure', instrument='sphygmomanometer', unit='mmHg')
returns 252 mmHg
